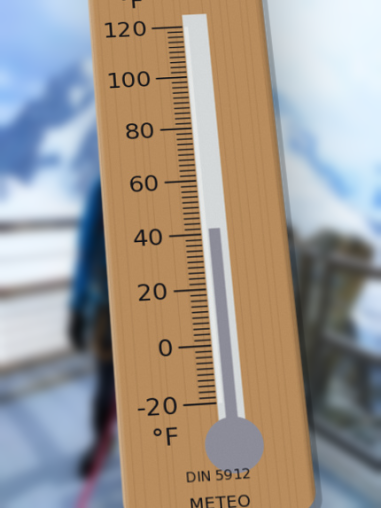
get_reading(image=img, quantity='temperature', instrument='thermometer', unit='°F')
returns 42 °F
